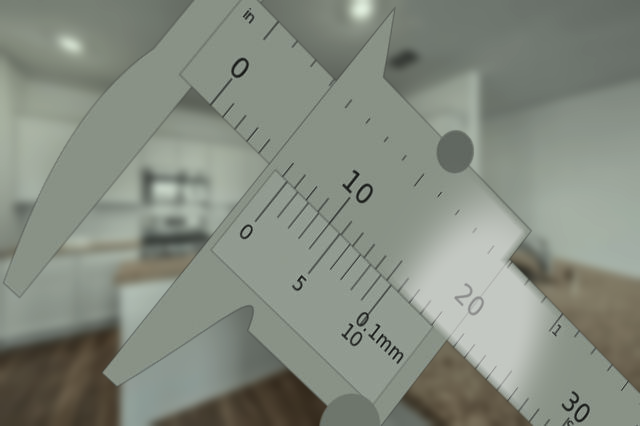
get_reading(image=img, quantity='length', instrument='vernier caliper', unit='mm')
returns 6.4 mm
